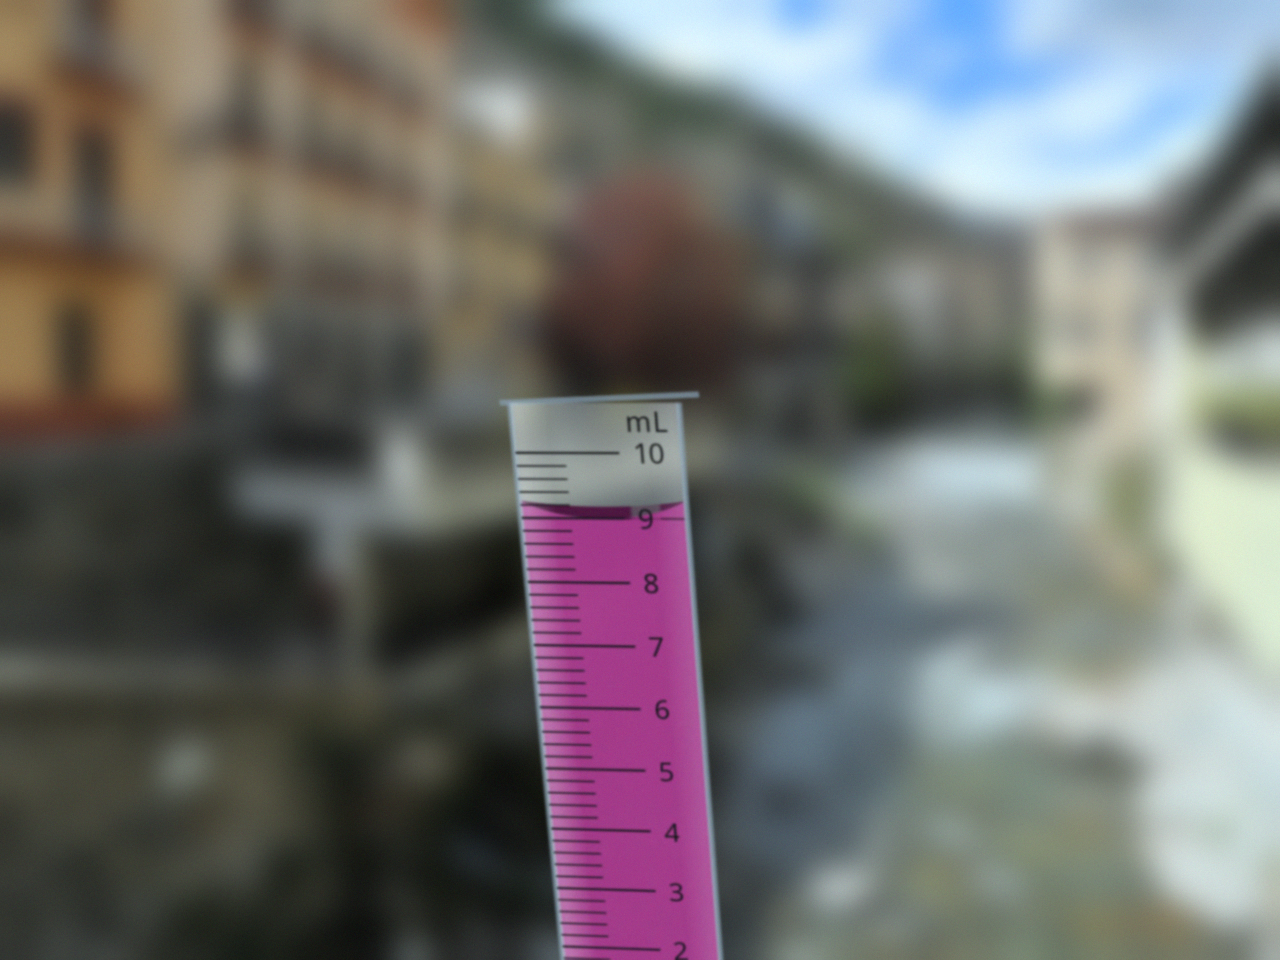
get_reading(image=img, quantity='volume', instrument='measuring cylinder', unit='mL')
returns 9 mL
